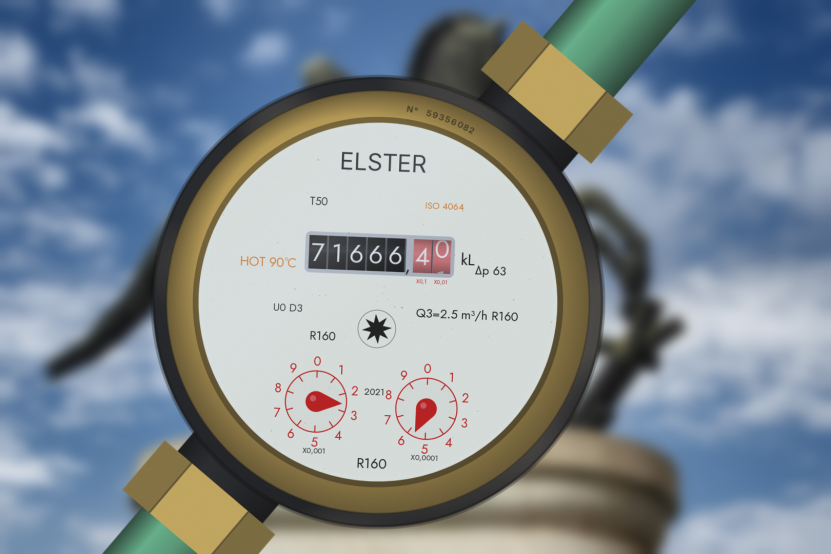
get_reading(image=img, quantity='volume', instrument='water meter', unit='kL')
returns 71666.4025 kL
